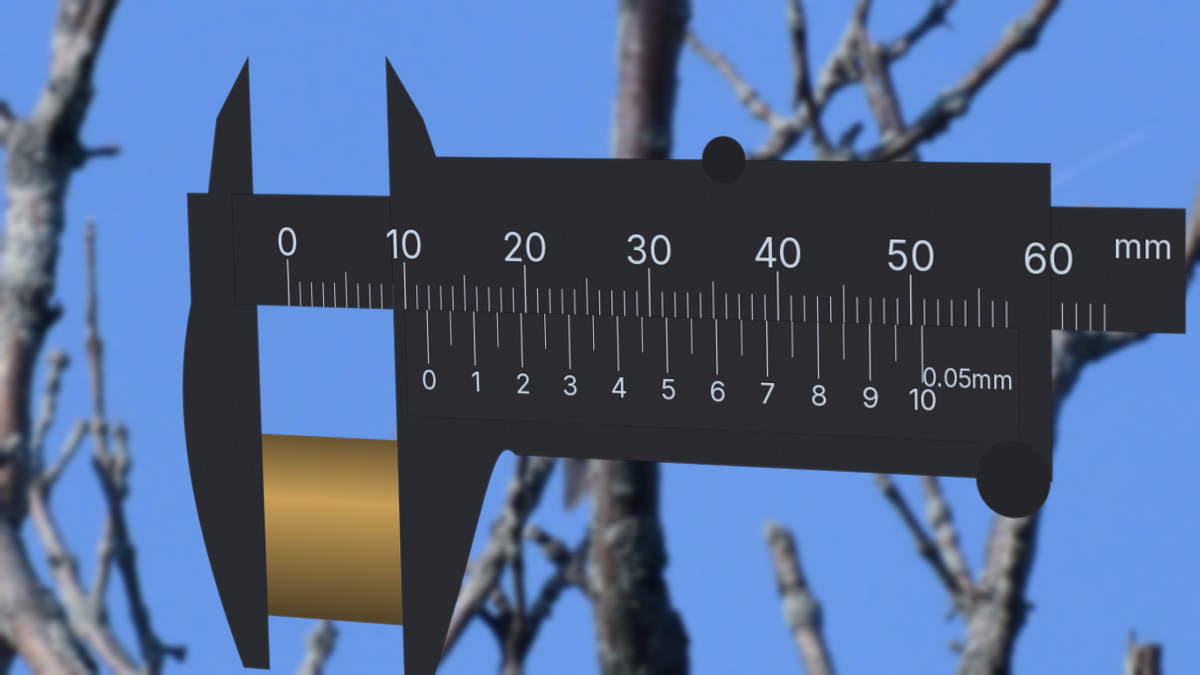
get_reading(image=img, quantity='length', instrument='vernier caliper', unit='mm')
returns 11.8 mm
